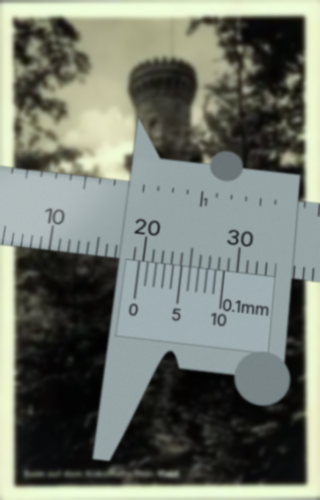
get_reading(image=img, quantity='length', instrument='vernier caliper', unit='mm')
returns 19.6 mm
